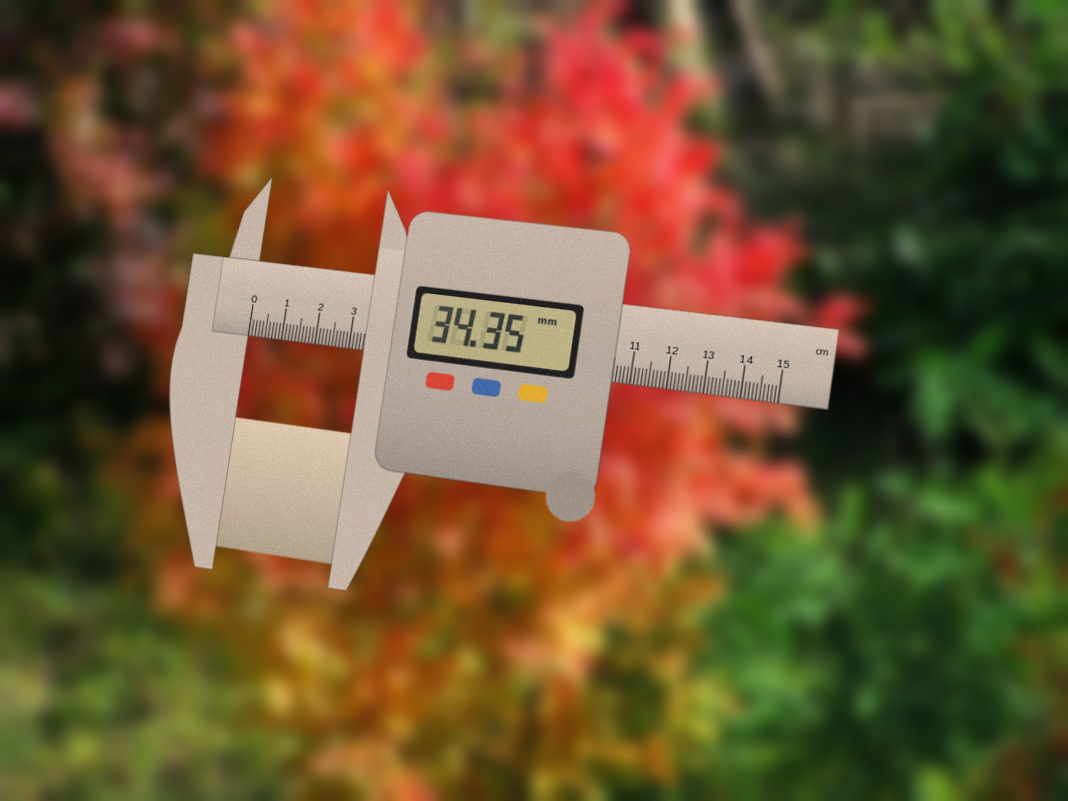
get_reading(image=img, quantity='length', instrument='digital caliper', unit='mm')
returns 34.35 mm
